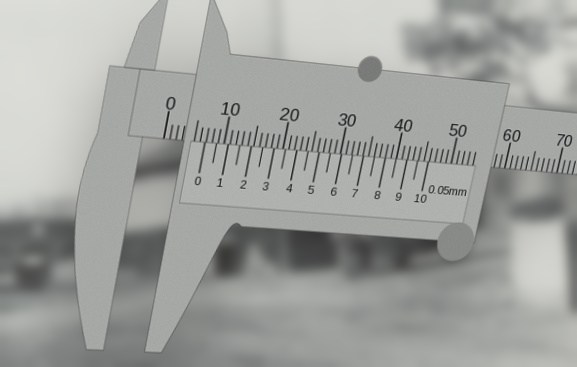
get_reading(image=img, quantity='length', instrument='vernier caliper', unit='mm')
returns 6.8 mm
